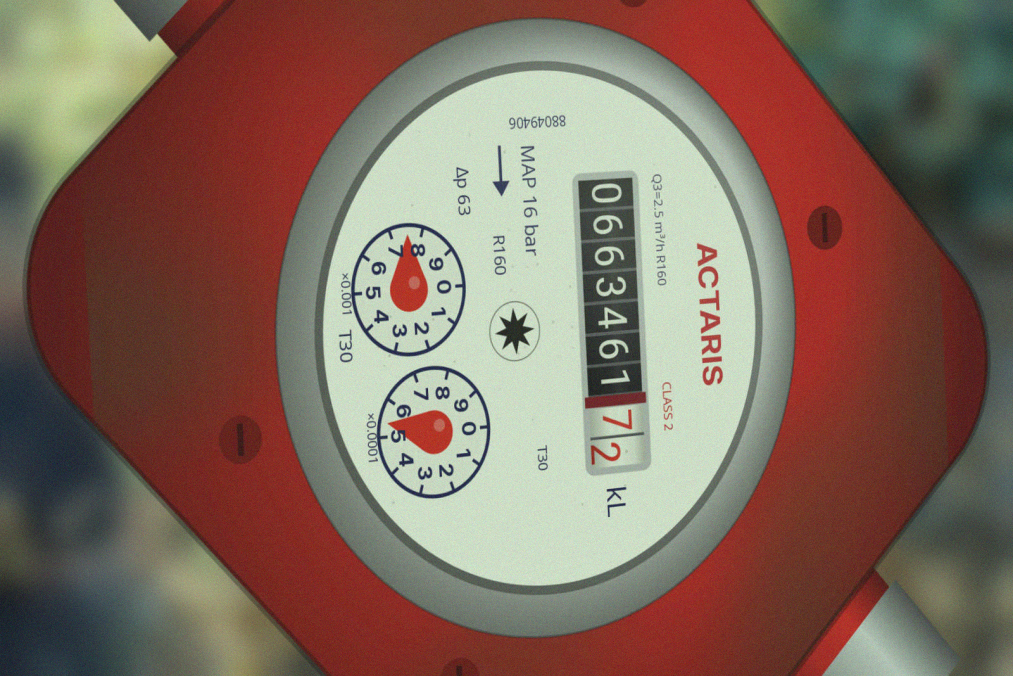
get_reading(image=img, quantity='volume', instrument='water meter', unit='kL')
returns 663461.7175 kL
